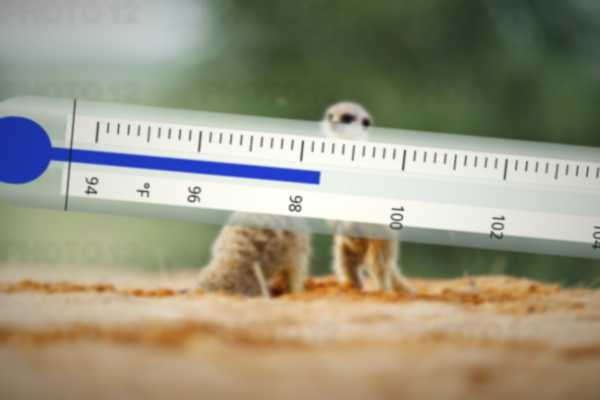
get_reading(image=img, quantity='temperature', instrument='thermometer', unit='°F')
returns 98.4 °F
